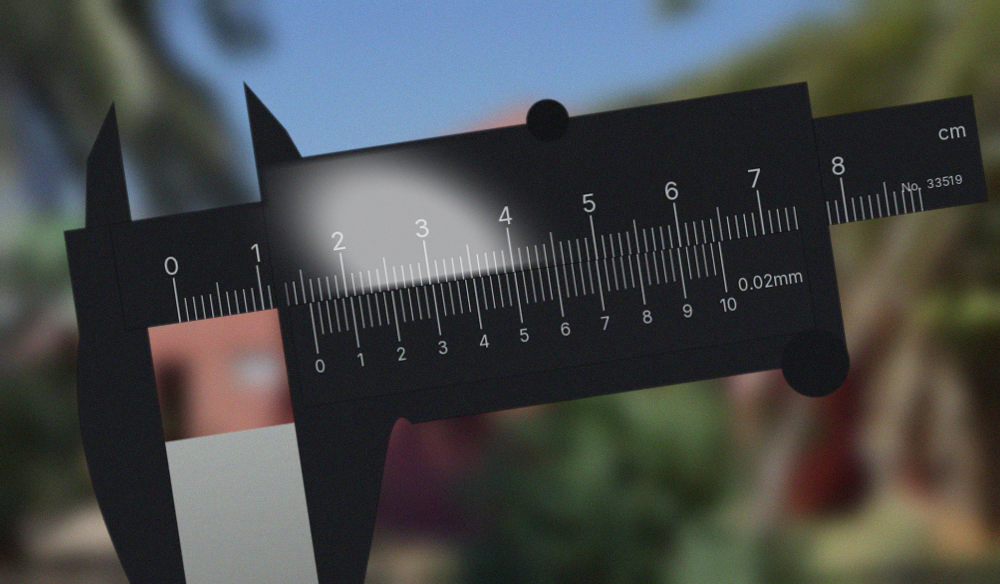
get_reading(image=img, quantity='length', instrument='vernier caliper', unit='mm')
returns 15.6 mm
